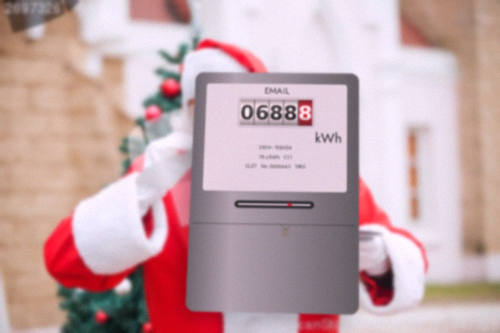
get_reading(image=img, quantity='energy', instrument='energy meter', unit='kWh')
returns 688.8 kWh
